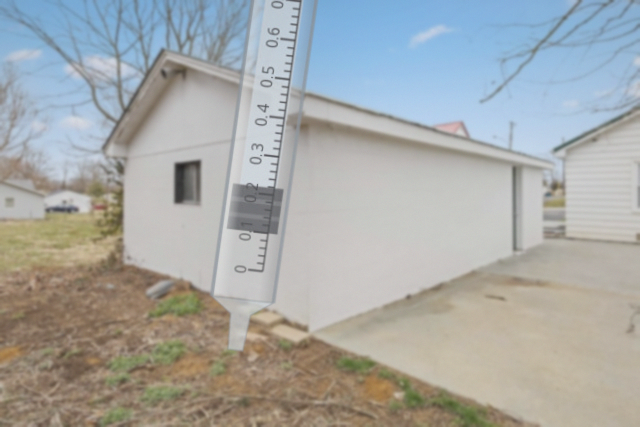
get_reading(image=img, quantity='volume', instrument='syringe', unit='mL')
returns 0.1 mL
